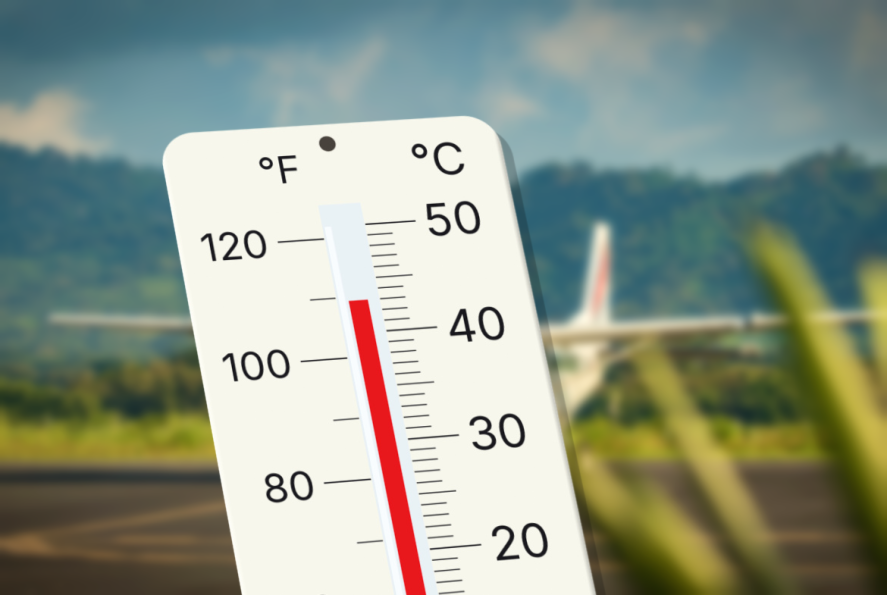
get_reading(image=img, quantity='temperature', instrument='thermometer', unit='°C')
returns 43 °C
